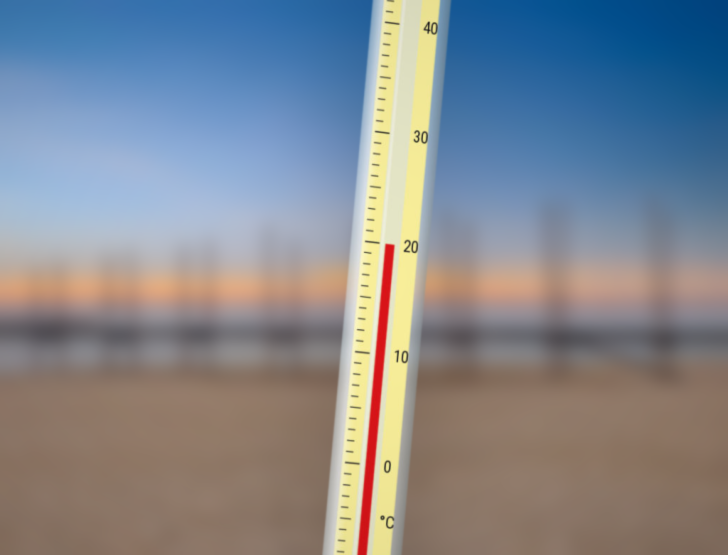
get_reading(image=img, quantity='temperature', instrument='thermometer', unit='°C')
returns 20 °C
